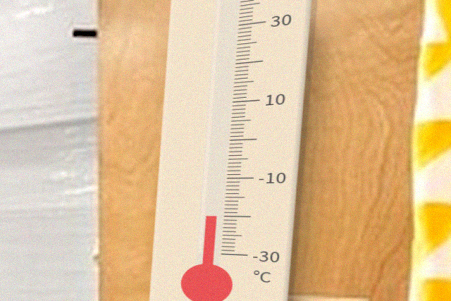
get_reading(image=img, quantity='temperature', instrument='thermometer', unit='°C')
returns -20 °C
